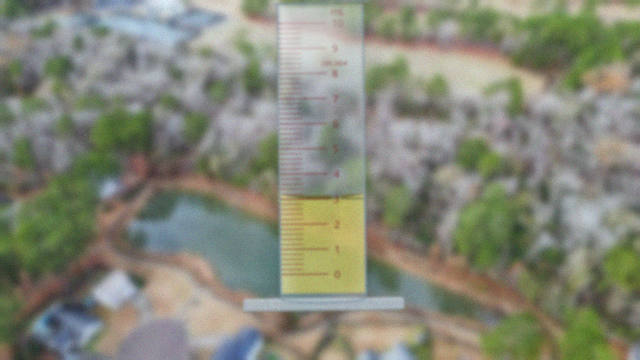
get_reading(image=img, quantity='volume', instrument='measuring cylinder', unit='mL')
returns 3 mL
